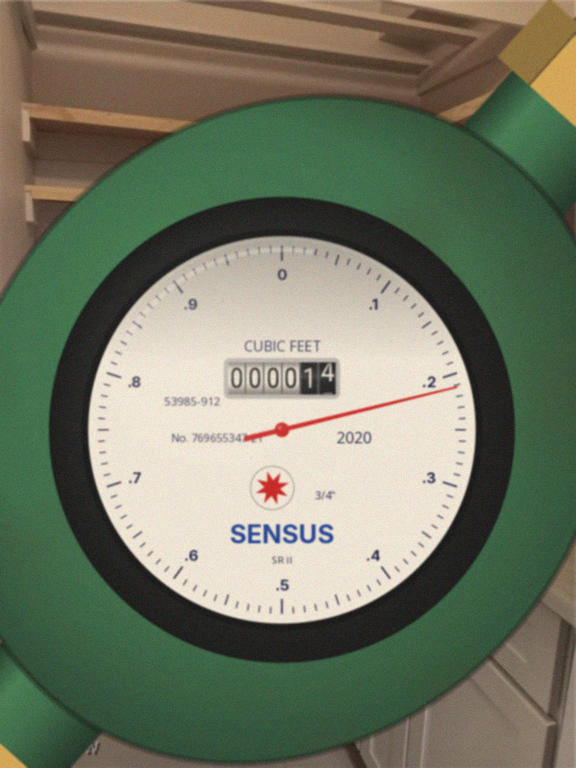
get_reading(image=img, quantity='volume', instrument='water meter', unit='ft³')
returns 14.21 ft³
